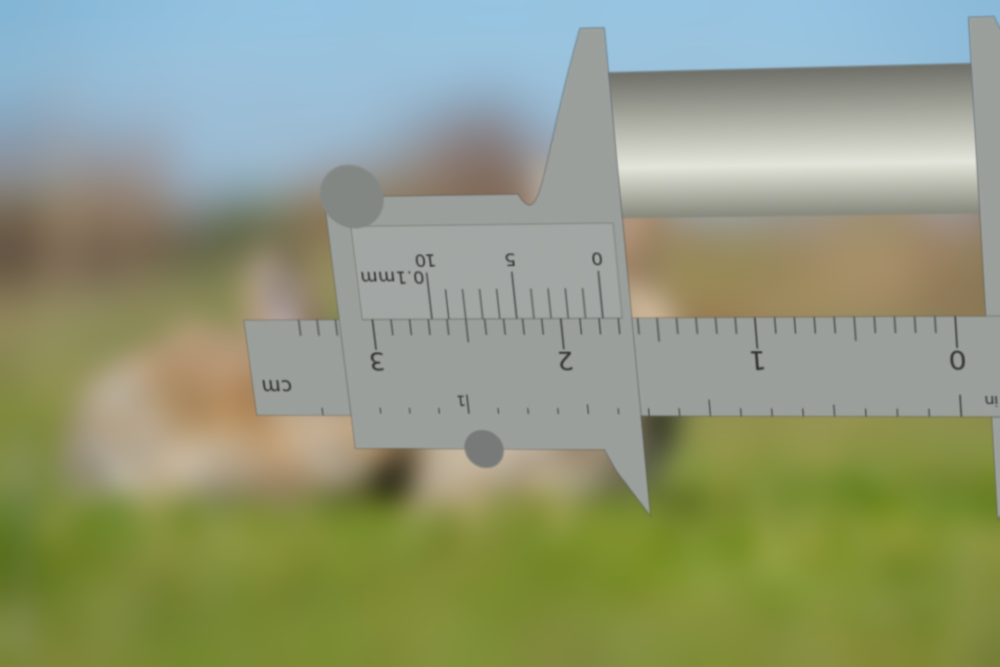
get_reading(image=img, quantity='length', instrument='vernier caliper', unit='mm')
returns 17.8 mm
